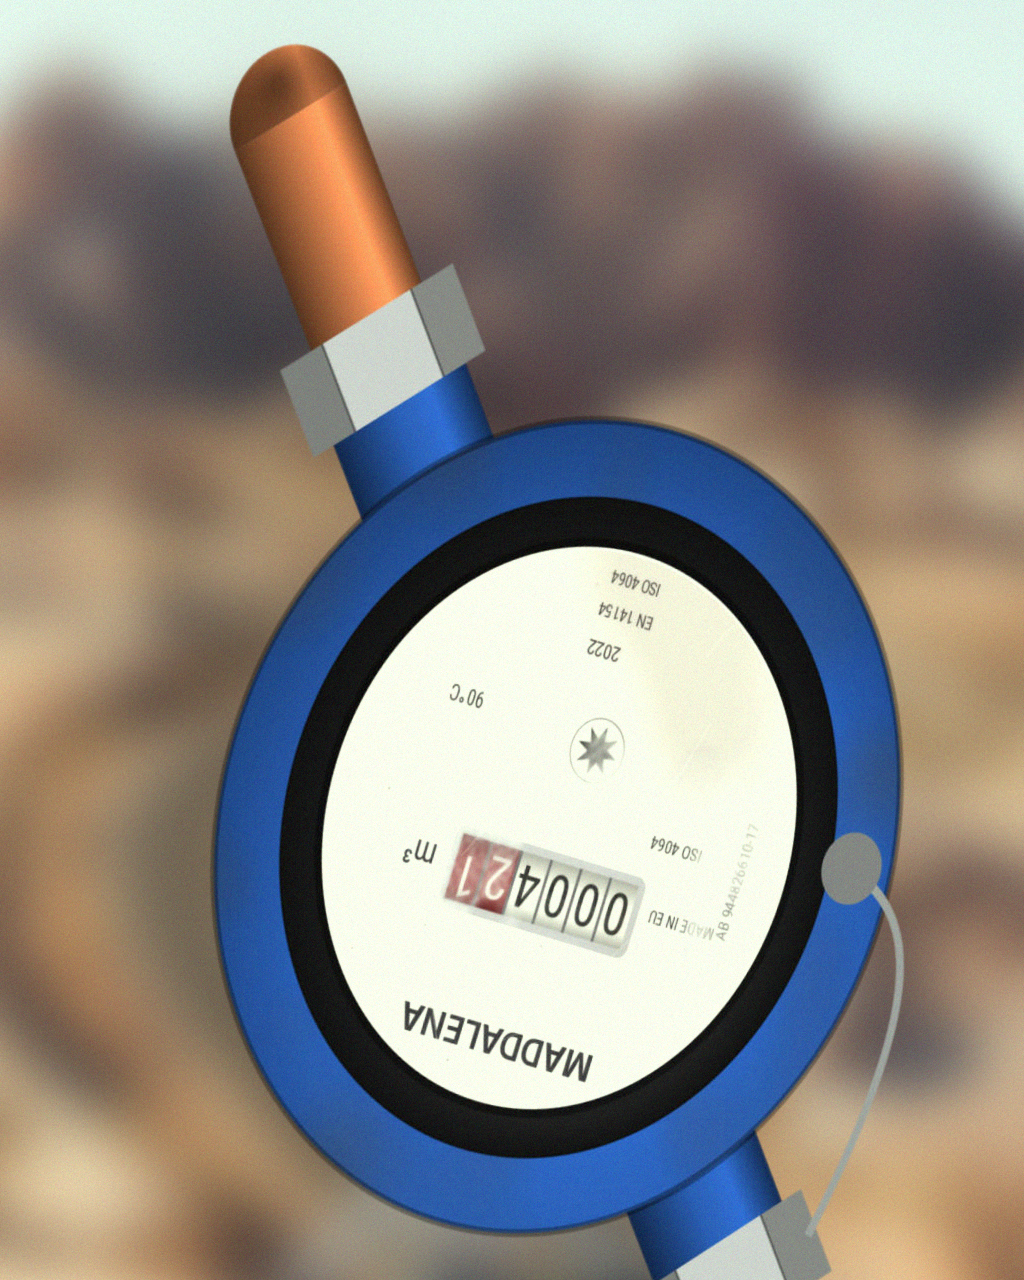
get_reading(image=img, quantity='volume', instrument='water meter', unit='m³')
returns 4.21 m³
